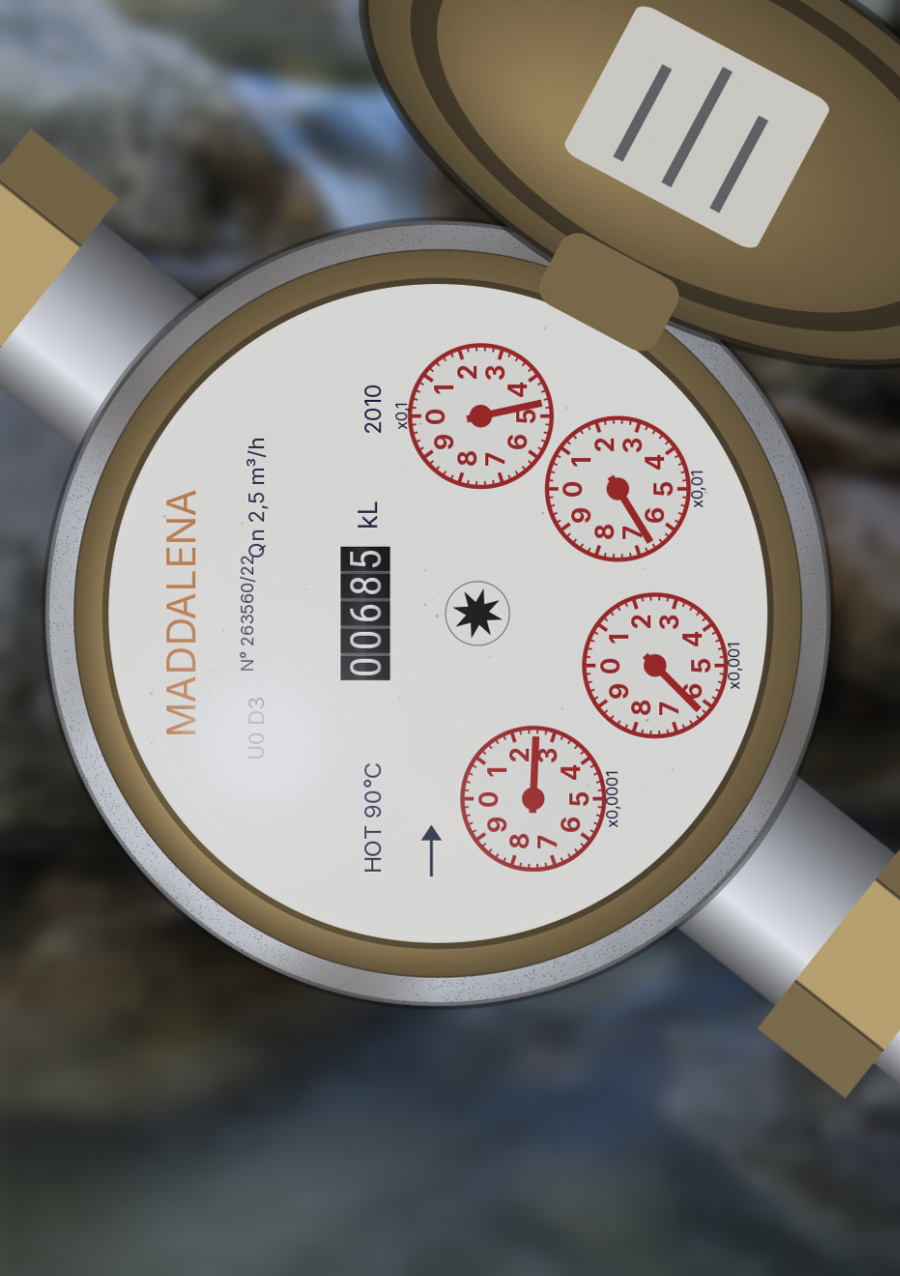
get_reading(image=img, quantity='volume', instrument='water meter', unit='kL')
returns 685.4662 kL
